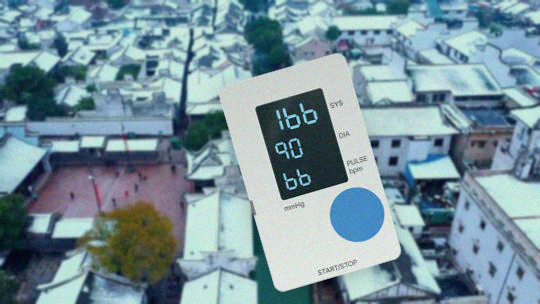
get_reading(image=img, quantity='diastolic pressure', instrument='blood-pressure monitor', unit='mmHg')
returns 90 mmHg
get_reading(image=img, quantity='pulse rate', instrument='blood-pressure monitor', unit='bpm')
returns 66 bpm
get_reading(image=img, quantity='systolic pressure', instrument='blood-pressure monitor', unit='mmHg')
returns 166 mmHg
